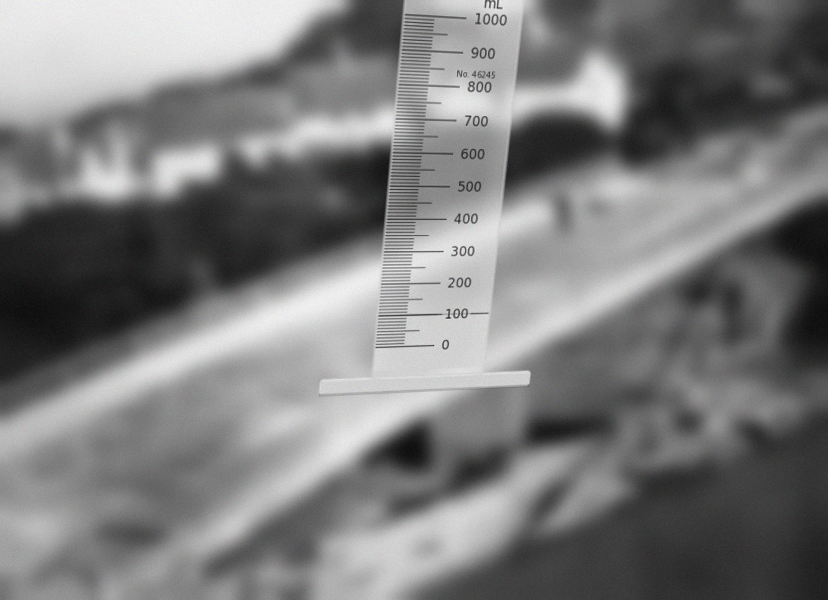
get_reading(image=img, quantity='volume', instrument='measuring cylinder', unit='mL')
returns 100 mL
